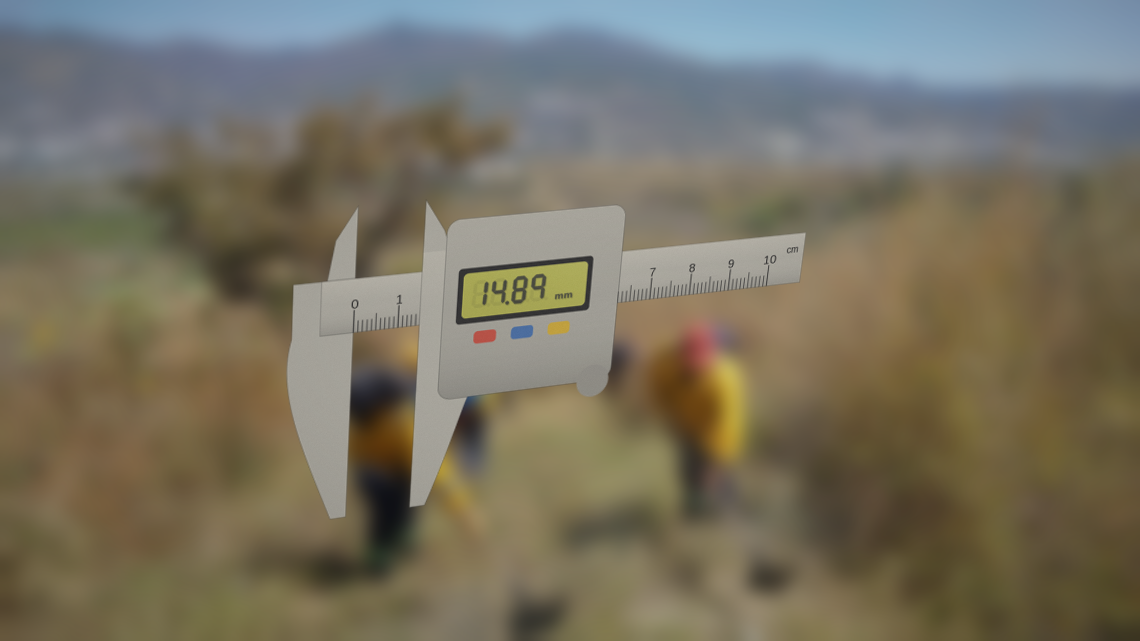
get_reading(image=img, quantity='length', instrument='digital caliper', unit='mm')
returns 14.89 mm
